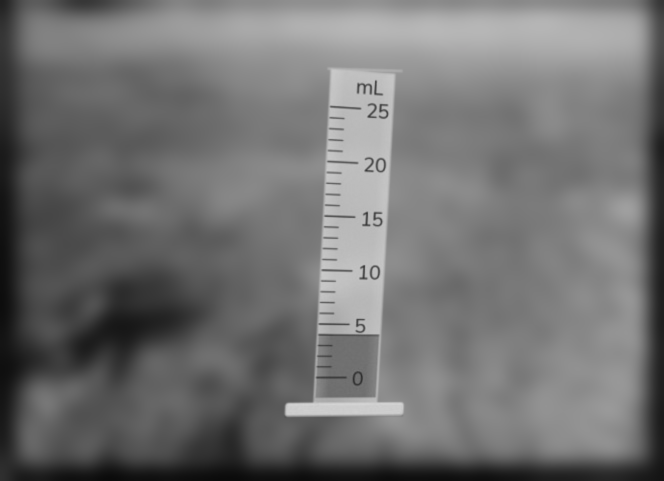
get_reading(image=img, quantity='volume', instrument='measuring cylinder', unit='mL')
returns 4 mL
